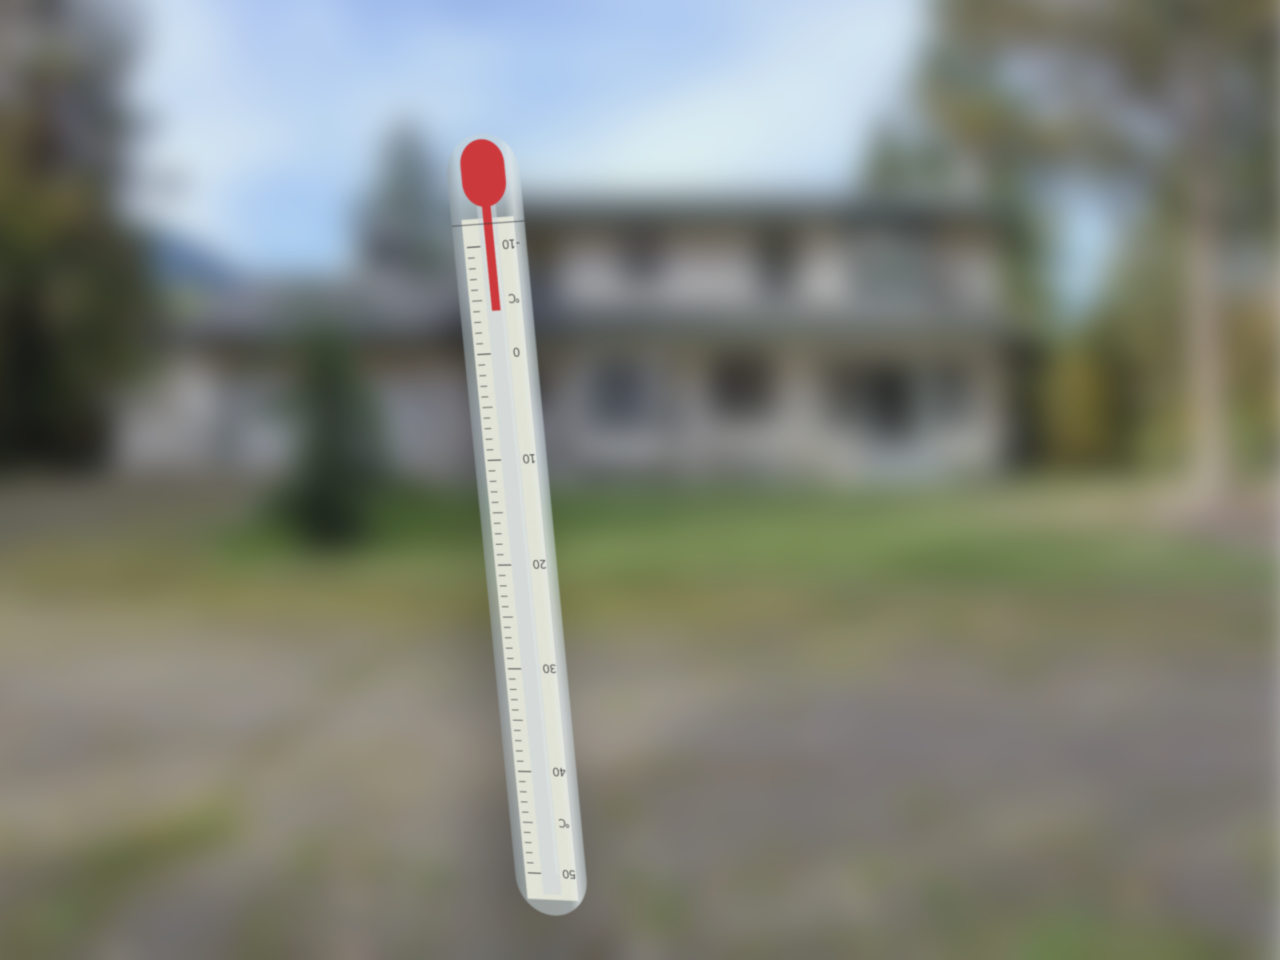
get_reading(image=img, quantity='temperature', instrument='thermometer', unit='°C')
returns -4 °C
